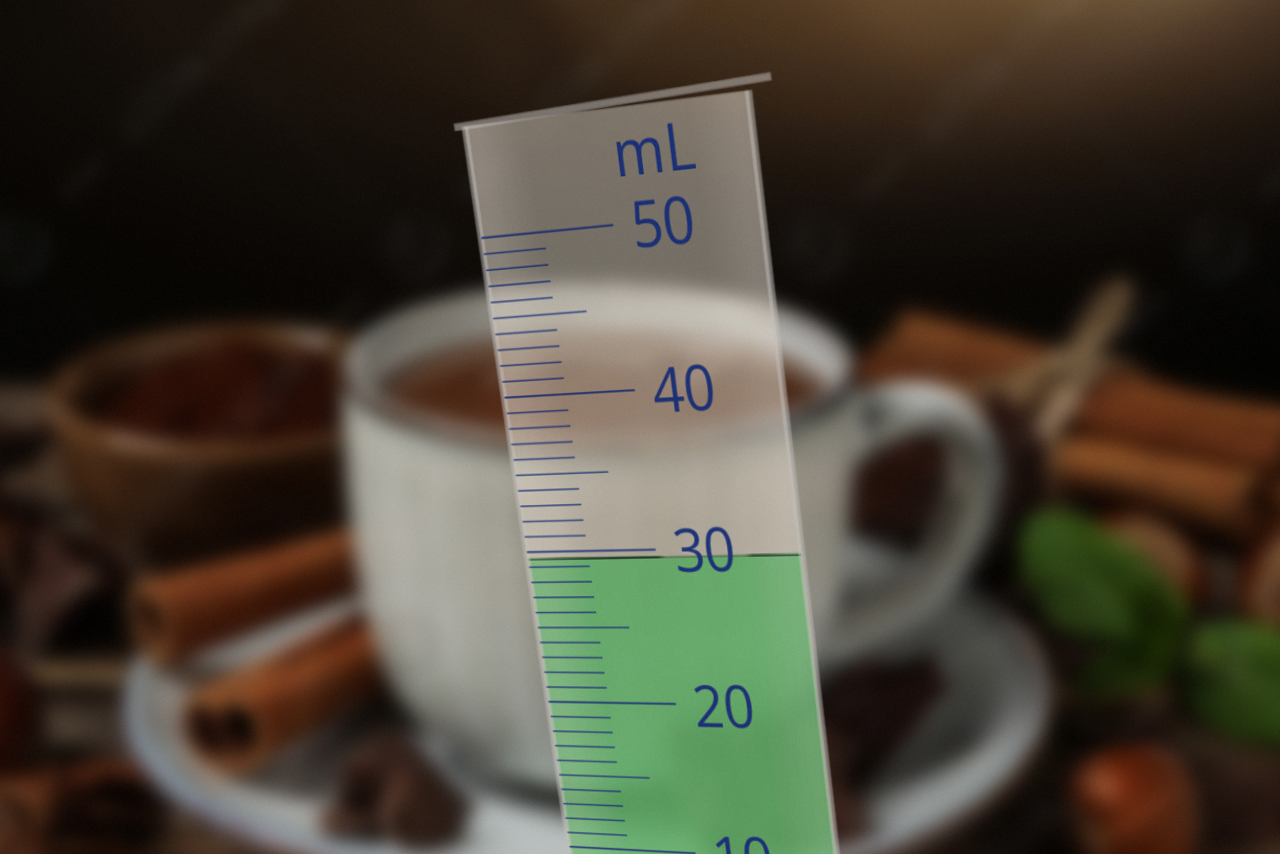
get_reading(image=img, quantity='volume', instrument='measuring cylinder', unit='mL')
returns 29.5 mL
